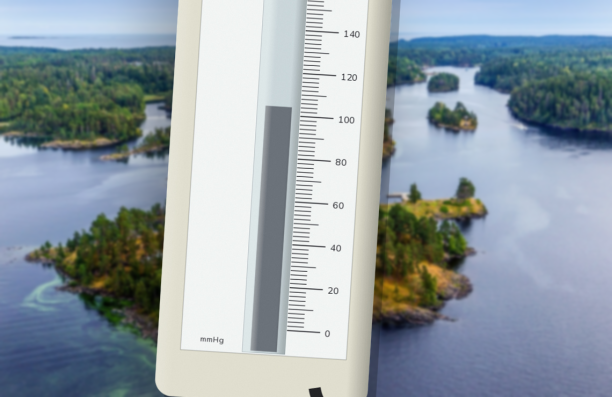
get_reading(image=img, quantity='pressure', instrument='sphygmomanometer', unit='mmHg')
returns 104 mmHg
